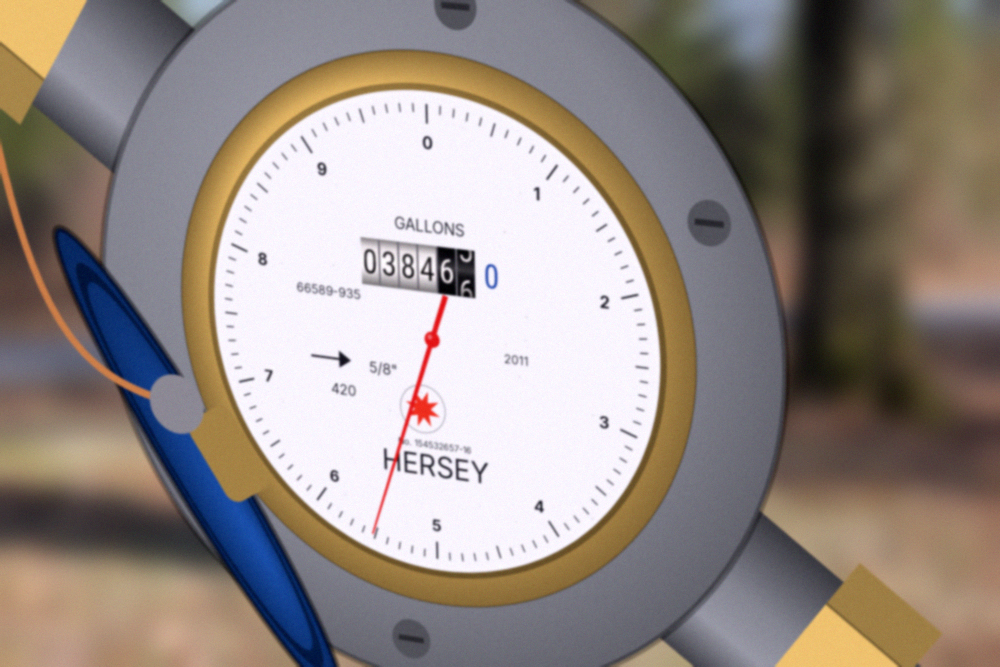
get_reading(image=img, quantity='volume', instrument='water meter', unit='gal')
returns 384655.5 gal
